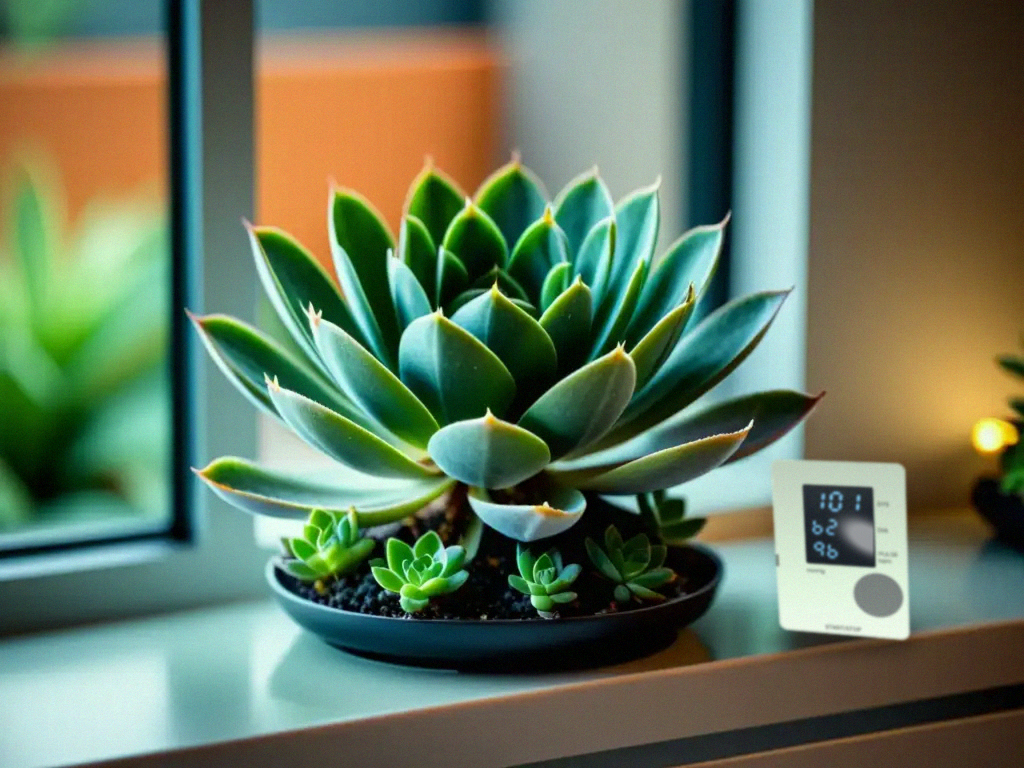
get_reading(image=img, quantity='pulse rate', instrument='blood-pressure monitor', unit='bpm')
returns 96 bpm
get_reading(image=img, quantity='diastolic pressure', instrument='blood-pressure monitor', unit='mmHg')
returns 62 mmHg
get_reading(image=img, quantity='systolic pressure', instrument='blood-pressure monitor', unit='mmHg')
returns 101 mmHg
